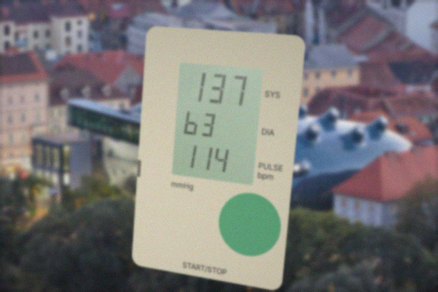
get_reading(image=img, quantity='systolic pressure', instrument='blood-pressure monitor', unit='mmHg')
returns 137 mmHg
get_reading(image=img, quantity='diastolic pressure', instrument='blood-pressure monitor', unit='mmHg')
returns 63 mmHg
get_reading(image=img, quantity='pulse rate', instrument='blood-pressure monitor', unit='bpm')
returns 114 bpm
